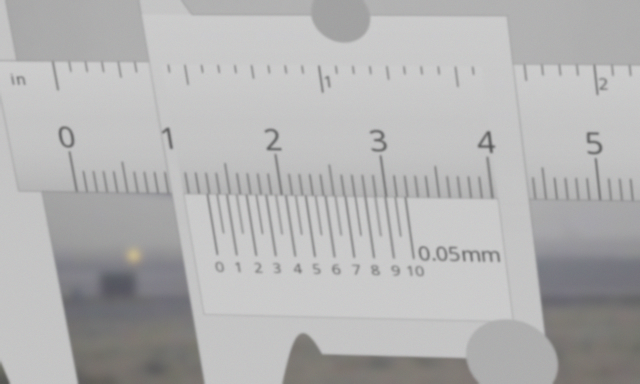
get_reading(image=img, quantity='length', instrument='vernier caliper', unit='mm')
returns 12.8 mm
